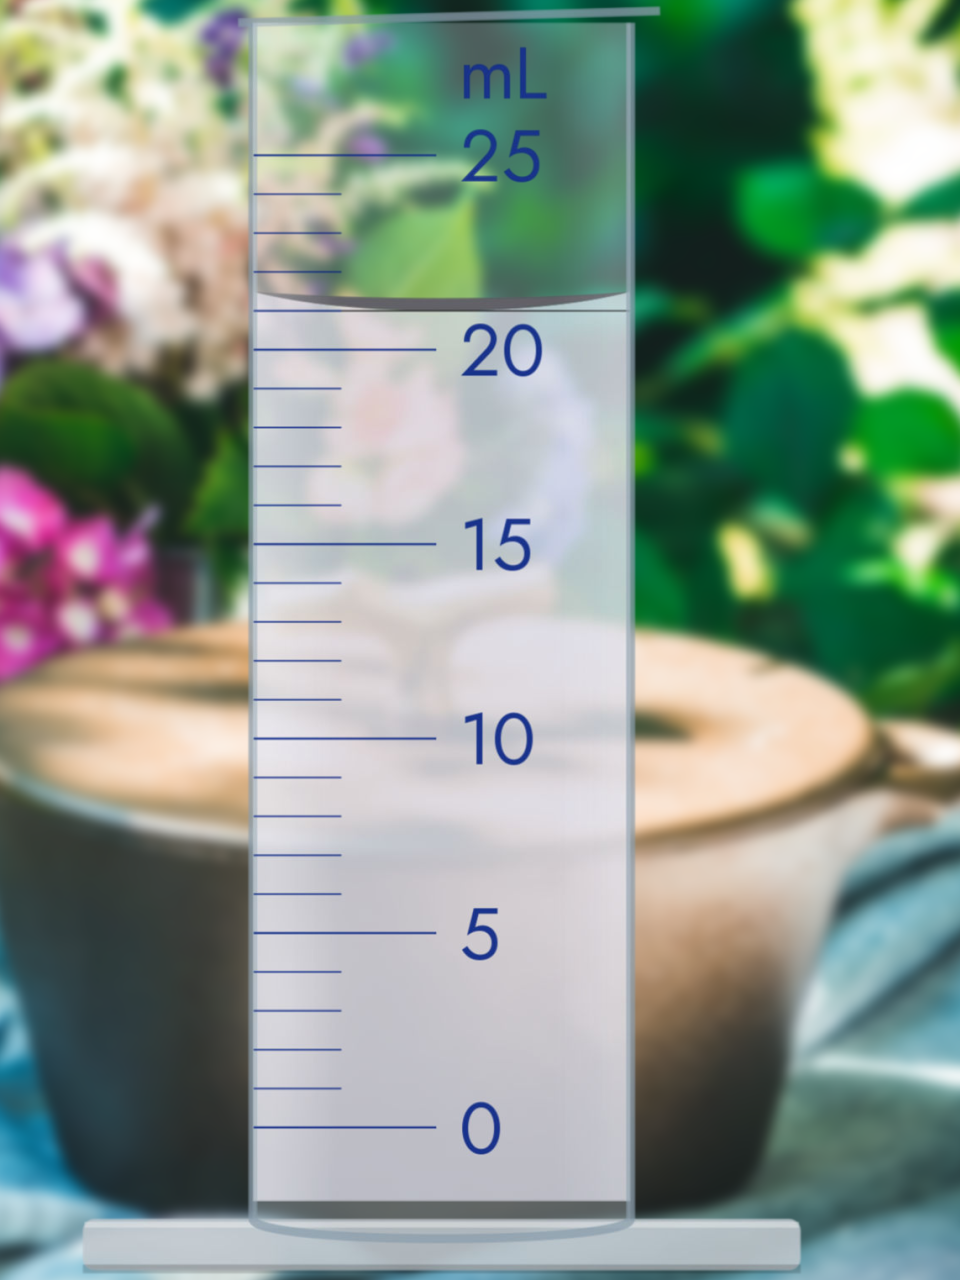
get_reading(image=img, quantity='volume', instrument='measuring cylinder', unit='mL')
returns 21 mL
